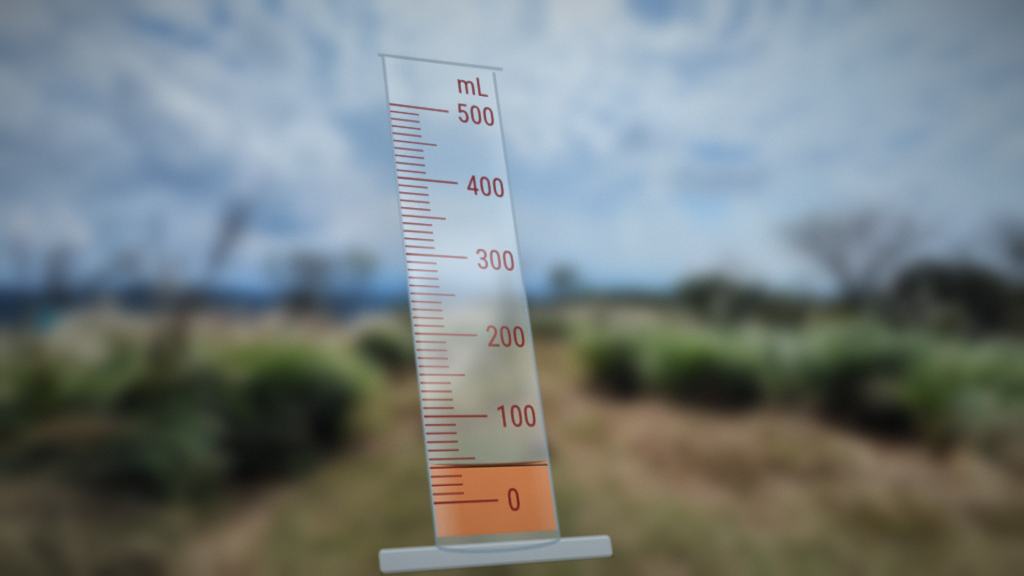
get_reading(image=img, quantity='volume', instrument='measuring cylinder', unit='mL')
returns 40 mL
